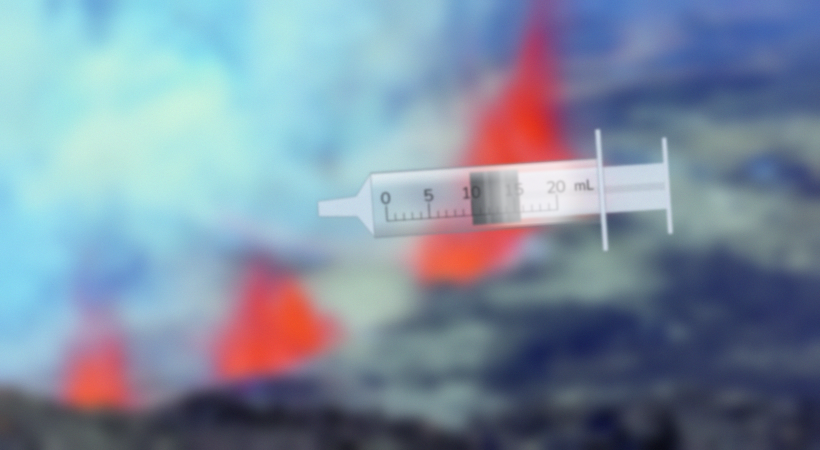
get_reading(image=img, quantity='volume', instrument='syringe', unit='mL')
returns 10 mL
